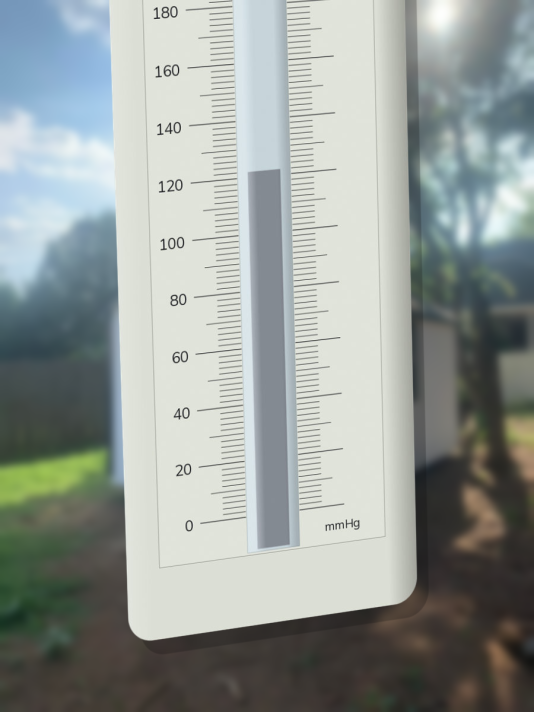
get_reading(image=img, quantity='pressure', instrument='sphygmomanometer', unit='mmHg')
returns 122 mmHg
